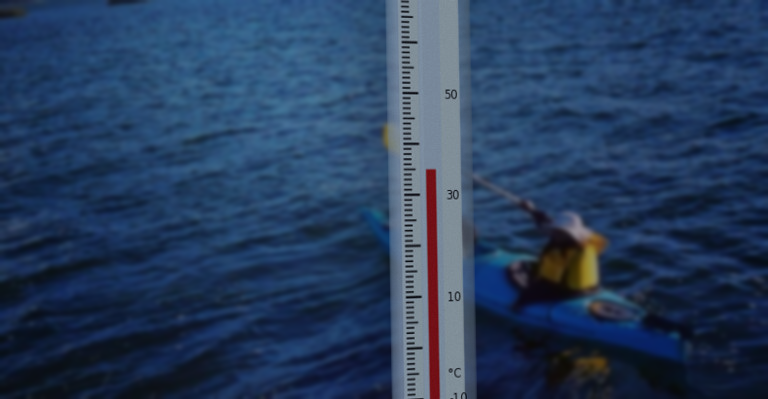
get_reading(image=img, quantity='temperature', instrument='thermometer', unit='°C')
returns 35 °C
